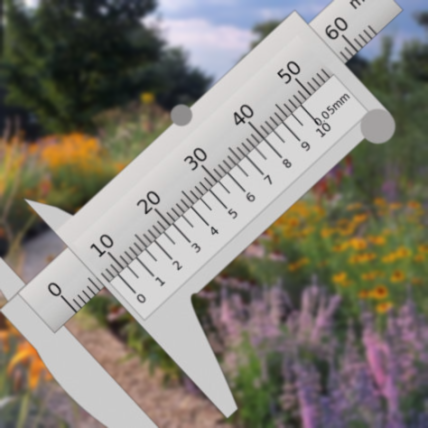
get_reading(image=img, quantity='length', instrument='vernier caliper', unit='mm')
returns 8.8 mm
